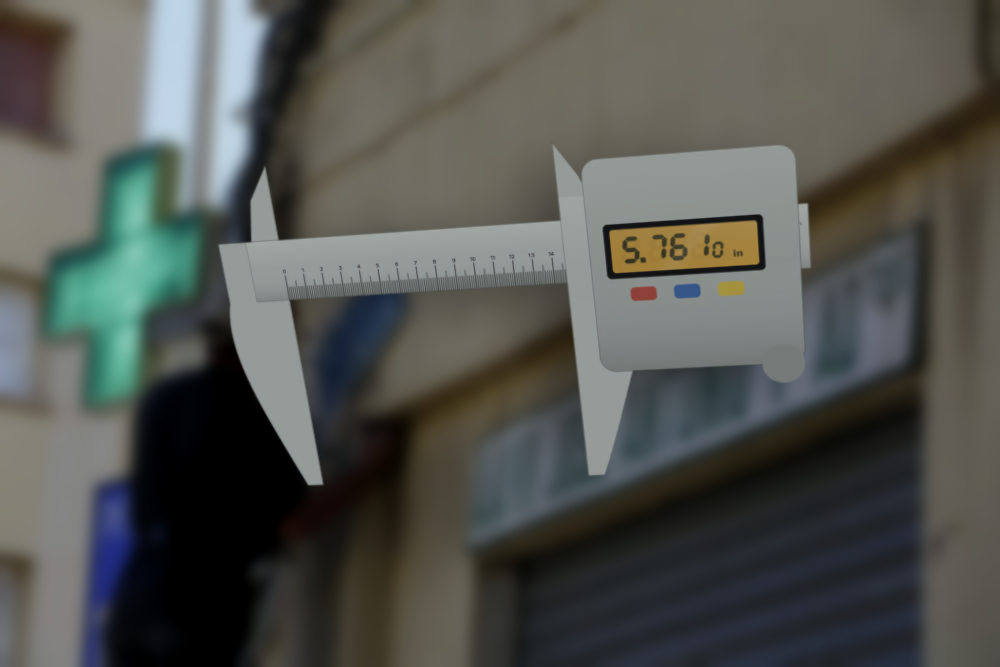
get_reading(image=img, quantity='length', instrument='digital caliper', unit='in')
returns 5.7610 in
